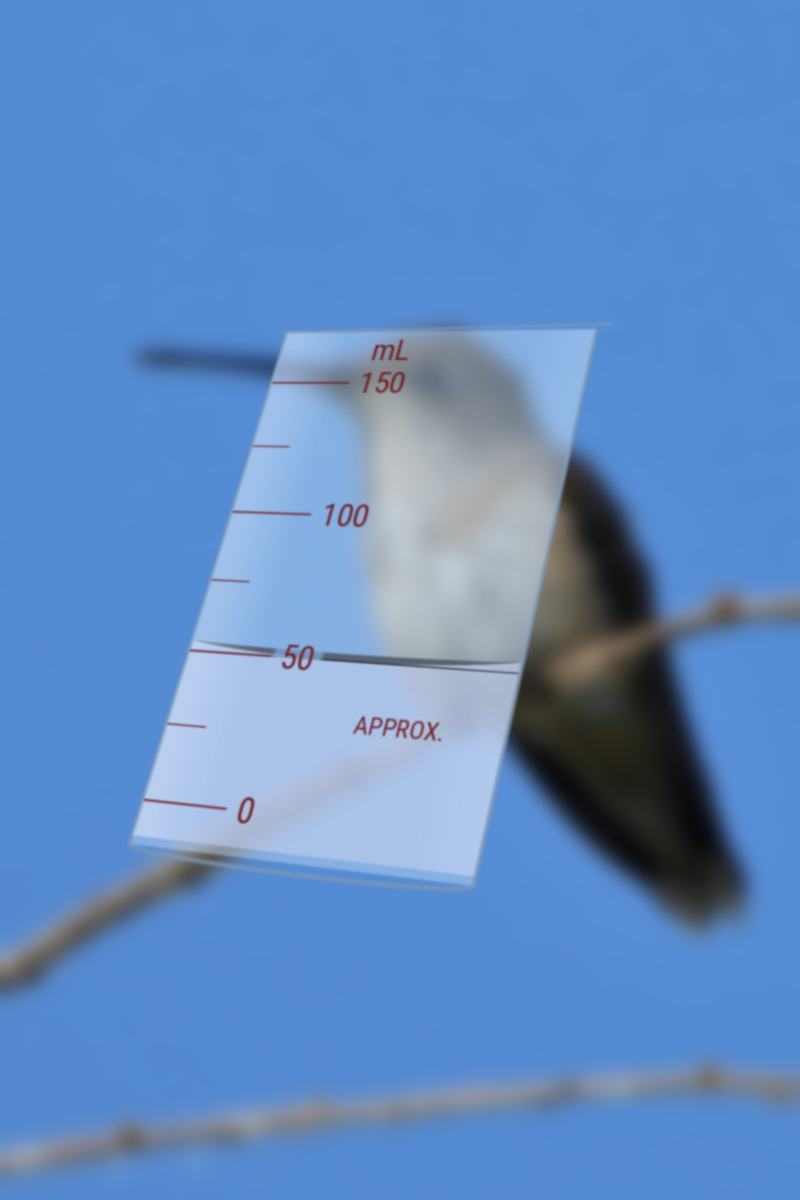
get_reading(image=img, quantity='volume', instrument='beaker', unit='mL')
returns 50 mL
